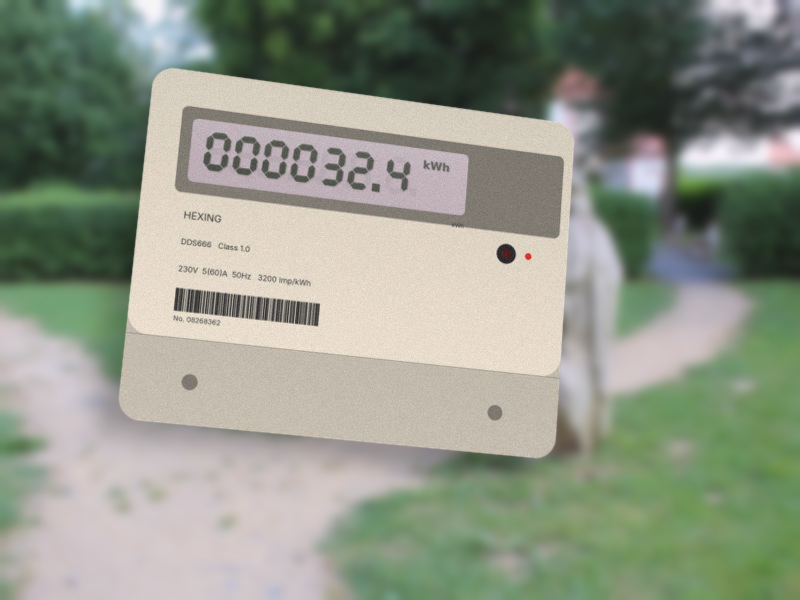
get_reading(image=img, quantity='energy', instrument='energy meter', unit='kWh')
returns 32.4 kWh
